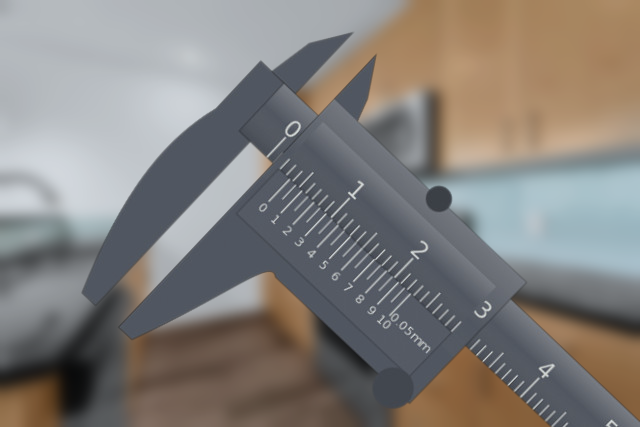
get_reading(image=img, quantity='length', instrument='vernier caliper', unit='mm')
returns 3.6 mm
